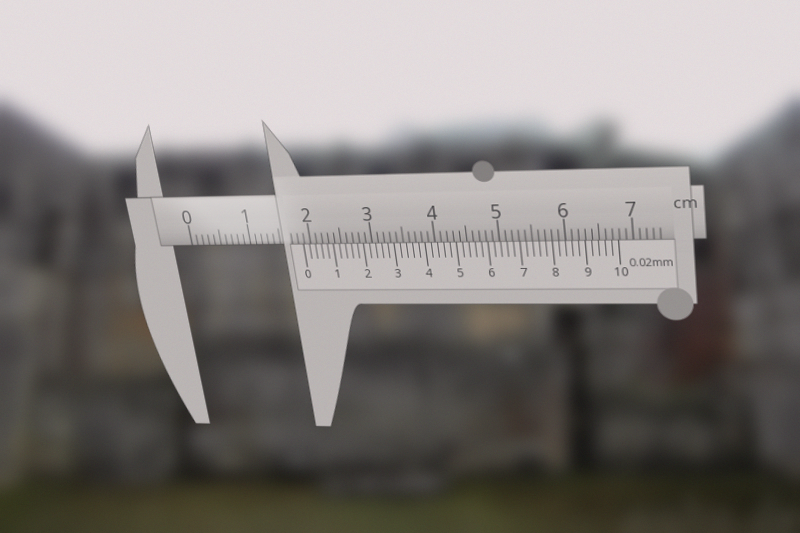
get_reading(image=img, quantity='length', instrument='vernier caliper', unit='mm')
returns 18.8 mm
